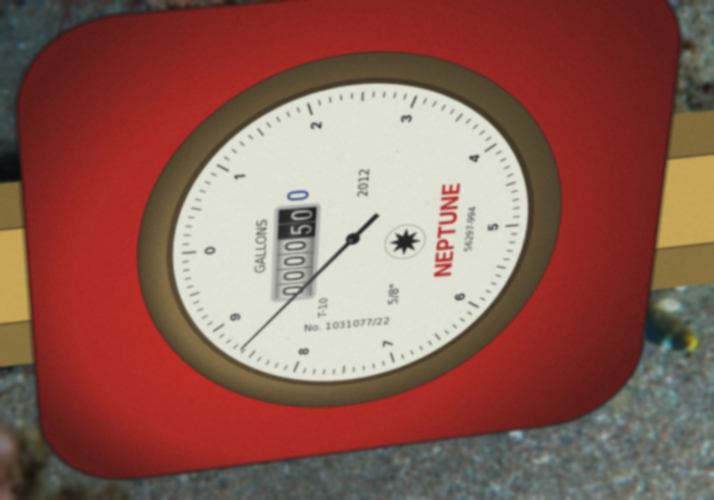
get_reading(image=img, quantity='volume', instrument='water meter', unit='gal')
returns 498.6 gal
